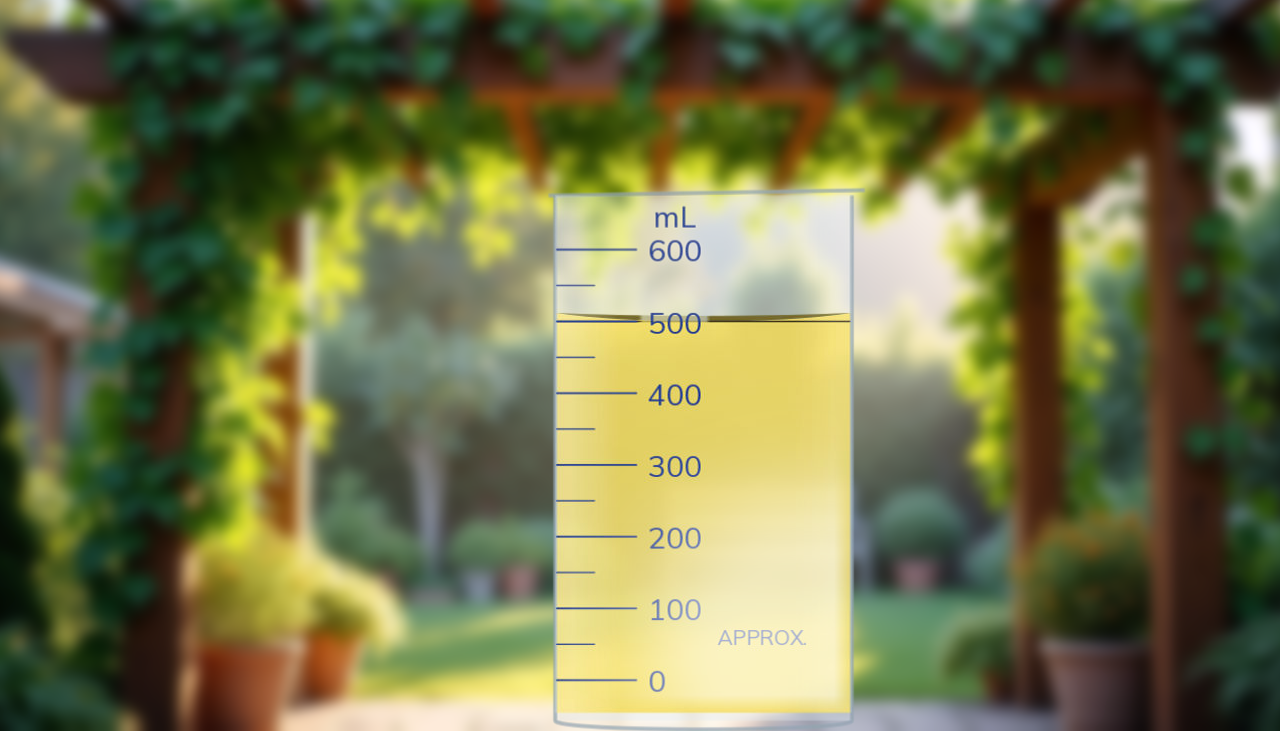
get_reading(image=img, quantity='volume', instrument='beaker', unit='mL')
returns 500 mL
